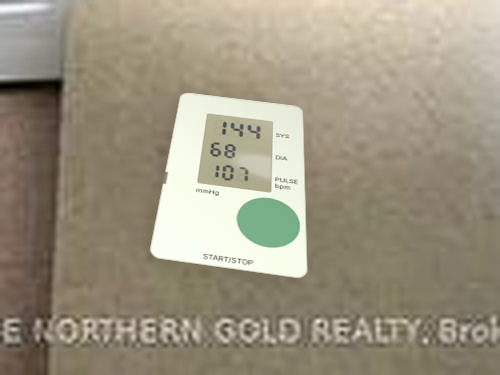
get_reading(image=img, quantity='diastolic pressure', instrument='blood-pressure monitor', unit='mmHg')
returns 68 mmHg
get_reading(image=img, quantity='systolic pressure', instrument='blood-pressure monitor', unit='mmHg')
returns 144 mmHg
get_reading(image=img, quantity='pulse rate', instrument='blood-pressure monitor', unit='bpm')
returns 107 bpm
